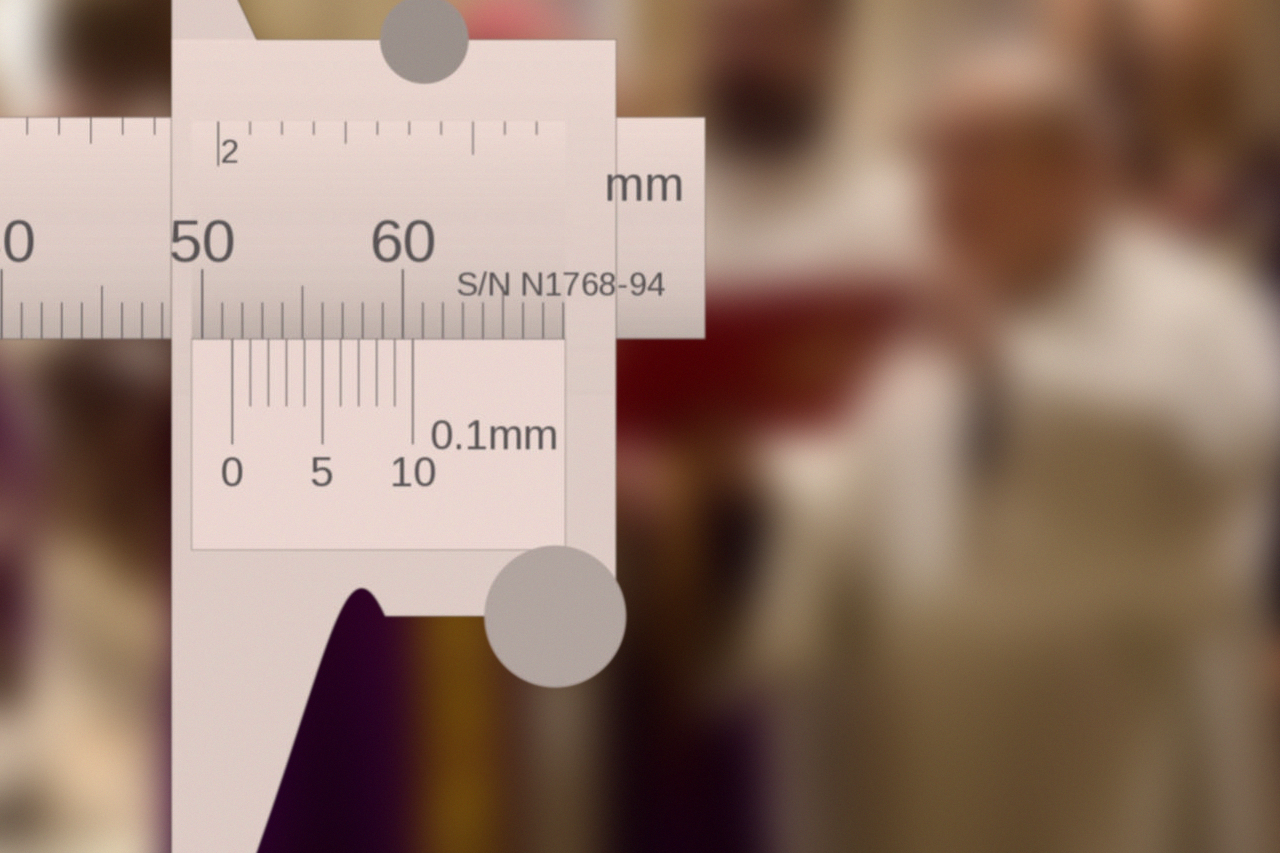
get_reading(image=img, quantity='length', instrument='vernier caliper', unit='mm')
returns 51.5 mm
